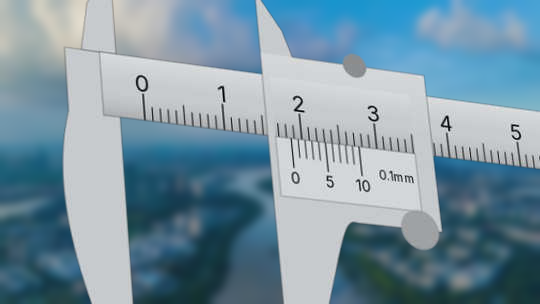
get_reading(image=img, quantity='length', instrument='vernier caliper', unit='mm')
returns 18.6 mm
